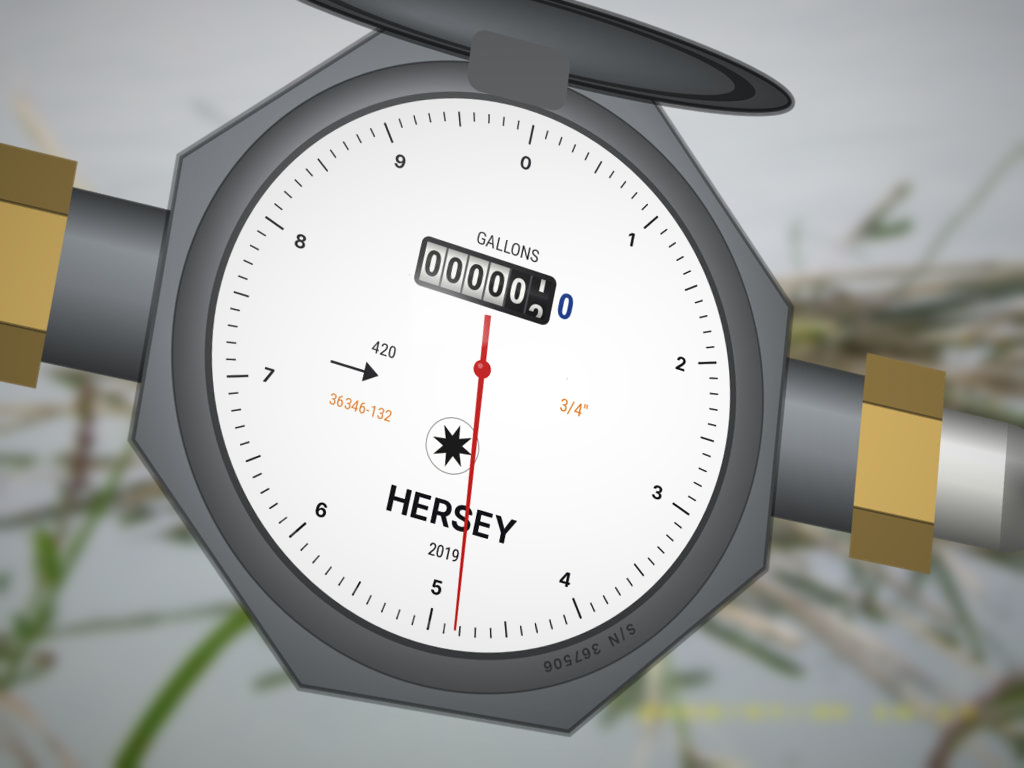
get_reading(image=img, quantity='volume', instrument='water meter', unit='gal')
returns 14.8 gal
